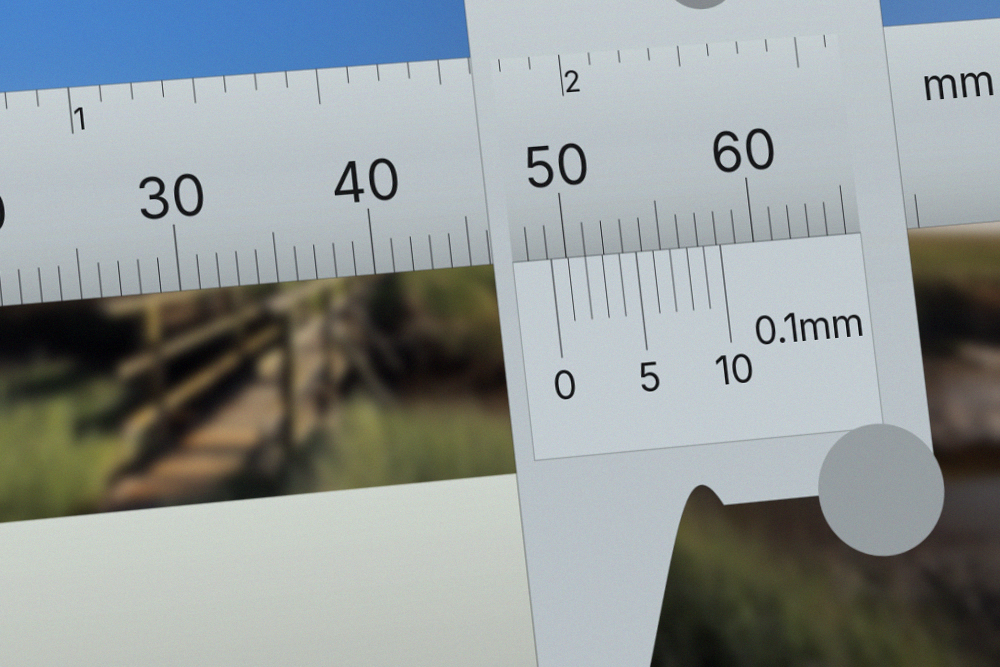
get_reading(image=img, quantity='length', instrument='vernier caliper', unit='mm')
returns 49.2 mm
